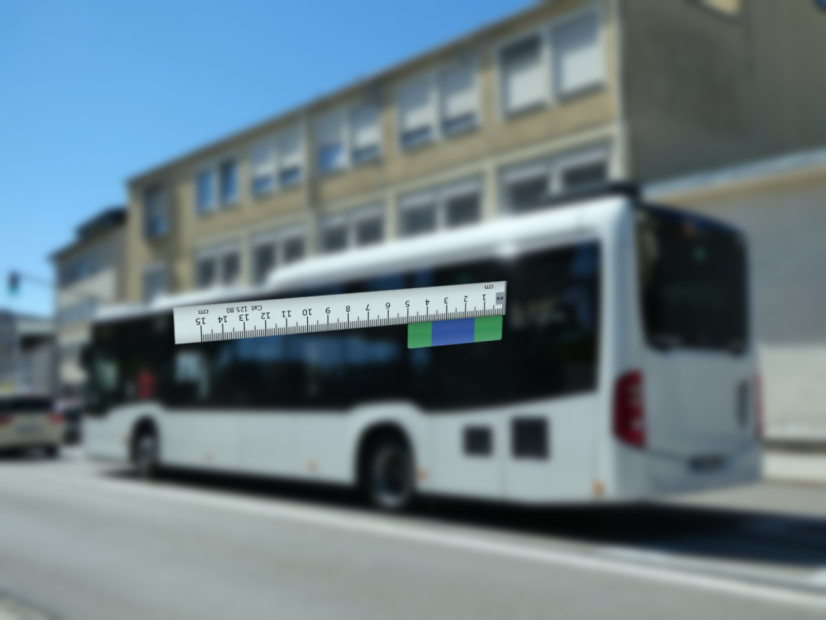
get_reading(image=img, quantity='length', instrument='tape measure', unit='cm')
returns 5 cm
